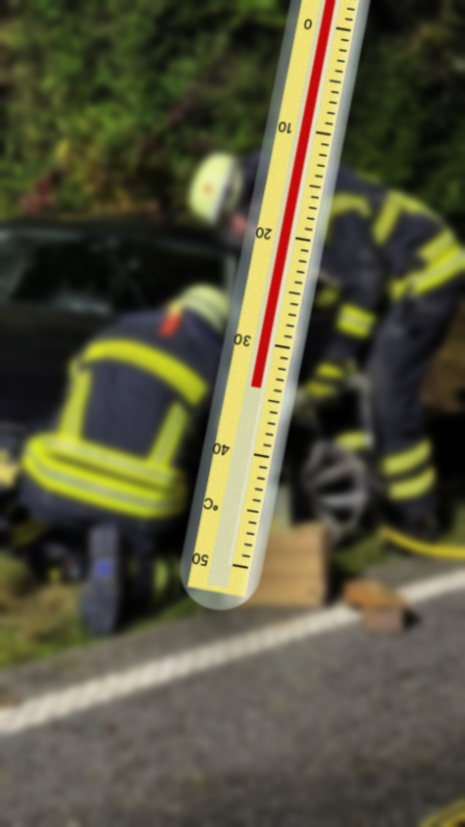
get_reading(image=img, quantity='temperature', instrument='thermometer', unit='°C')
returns 34 °C
